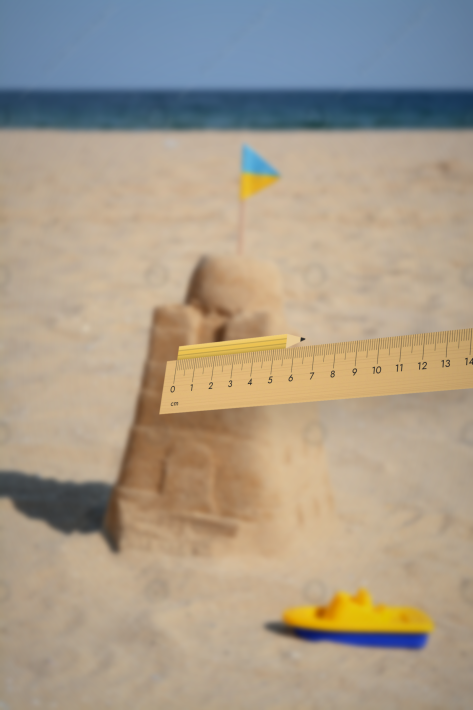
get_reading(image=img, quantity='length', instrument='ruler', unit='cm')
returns 6.5 cm
